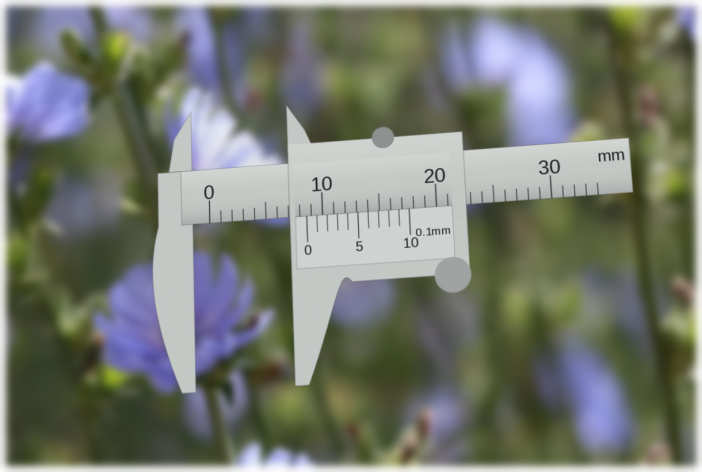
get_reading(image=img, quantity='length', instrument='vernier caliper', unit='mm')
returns 8.6 mm
